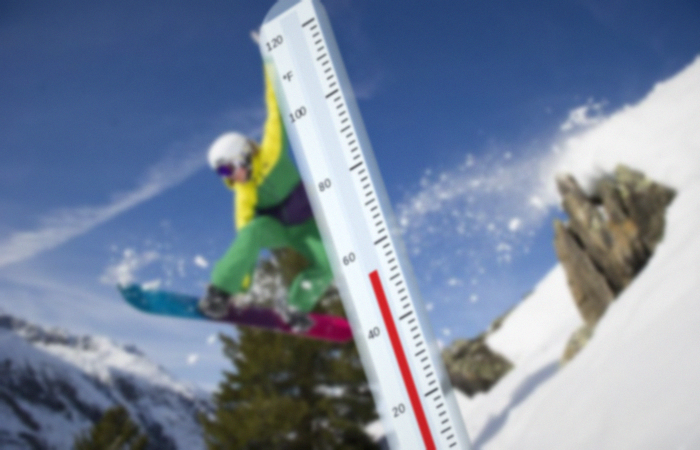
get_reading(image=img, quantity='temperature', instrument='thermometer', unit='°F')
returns 54 °F
